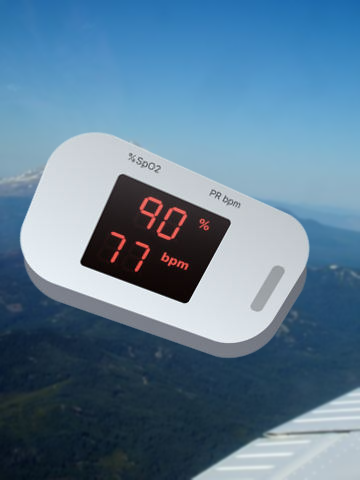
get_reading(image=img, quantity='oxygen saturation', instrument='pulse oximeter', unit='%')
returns 90 %
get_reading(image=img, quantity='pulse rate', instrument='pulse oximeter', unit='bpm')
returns 77 bpm
